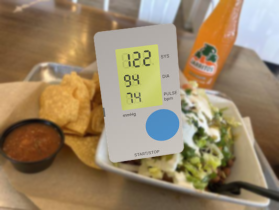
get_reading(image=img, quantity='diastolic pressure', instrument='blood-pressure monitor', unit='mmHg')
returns 94 mmHg
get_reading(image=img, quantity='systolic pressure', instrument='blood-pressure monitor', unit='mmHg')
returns 122 mmHg
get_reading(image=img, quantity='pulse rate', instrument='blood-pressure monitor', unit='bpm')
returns 74 bpm
